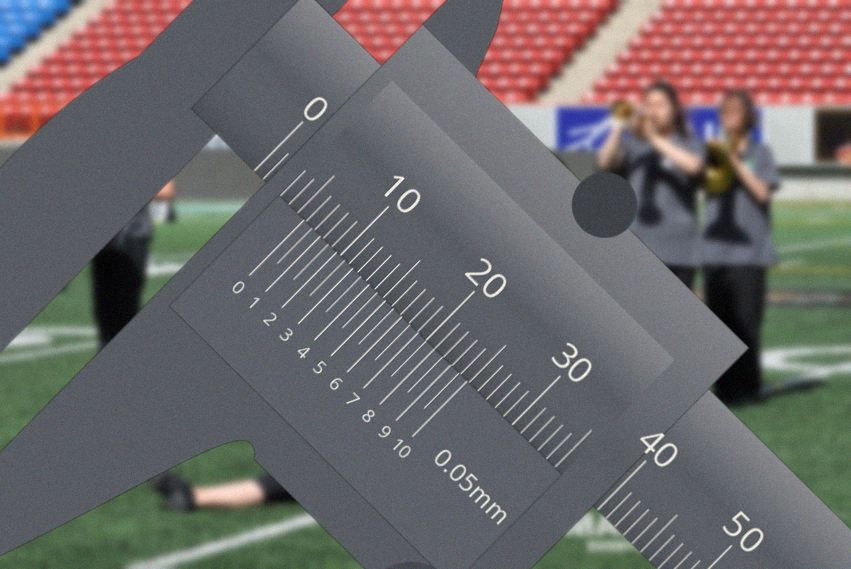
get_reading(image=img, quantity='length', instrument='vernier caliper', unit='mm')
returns 5.8 mm
